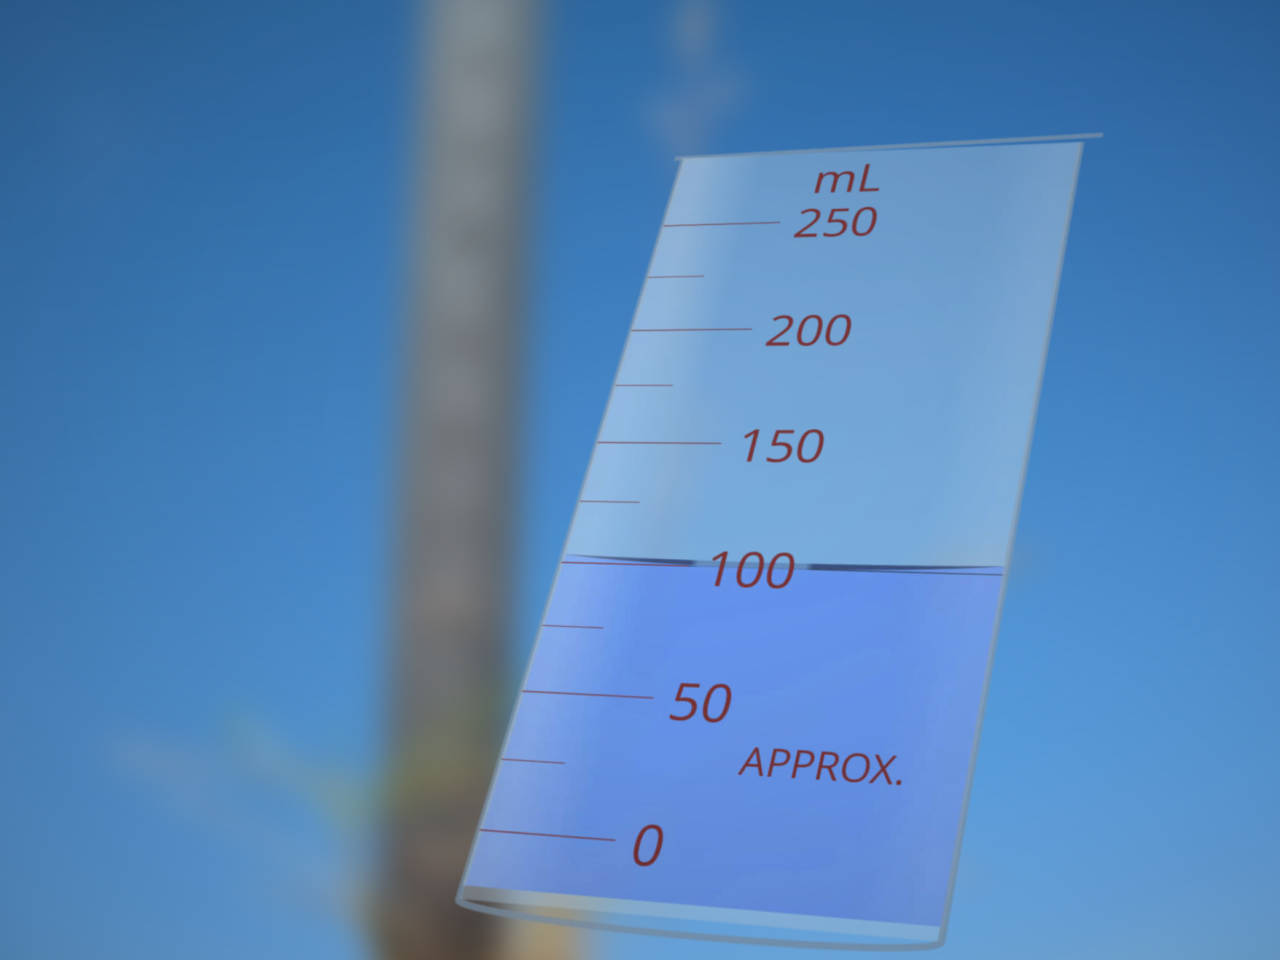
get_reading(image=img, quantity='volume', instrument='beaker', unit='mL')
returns 100 mL
